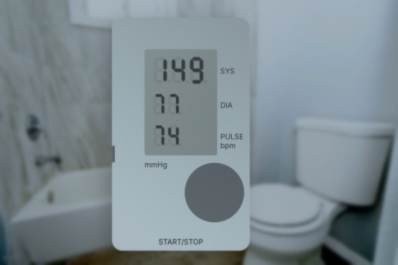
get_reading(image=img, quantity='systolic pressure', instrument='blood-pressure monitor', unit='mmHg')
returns 149 mmHg
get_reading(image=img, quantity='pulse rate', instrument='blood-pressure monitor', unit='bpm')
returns 74 bpm
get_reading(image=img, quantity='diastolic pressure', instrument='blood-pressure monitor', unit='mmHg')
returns 77 mmHg
